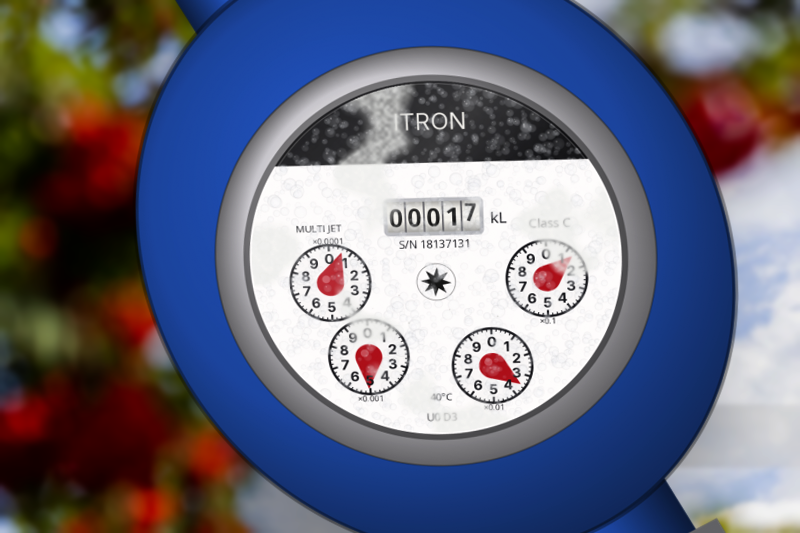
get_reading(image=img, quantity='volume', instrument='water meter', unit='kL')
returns 17.1350 kL
